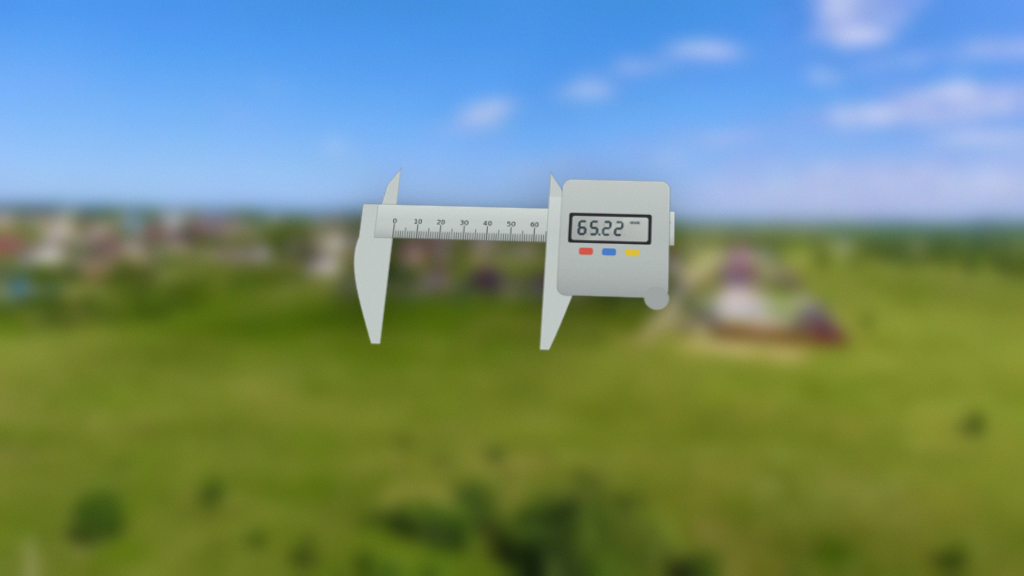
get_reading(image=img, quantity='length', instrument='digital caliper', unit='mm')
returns 65.22 mm
